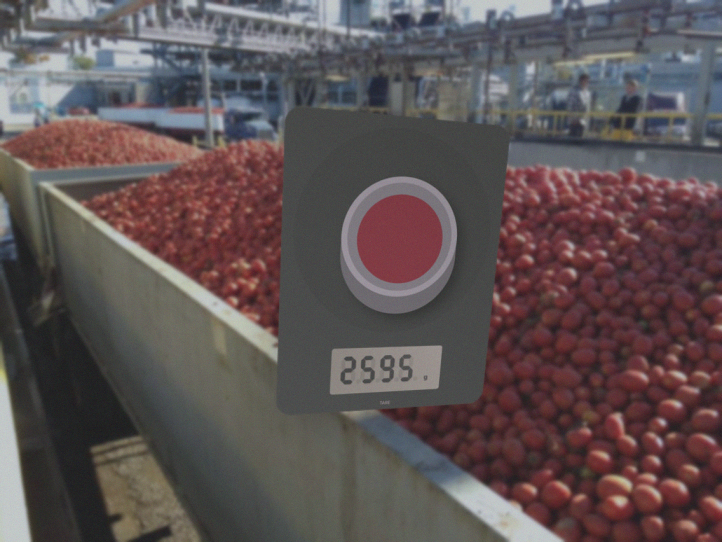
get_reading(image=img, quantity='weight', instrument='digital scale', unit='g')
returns 2595 g
